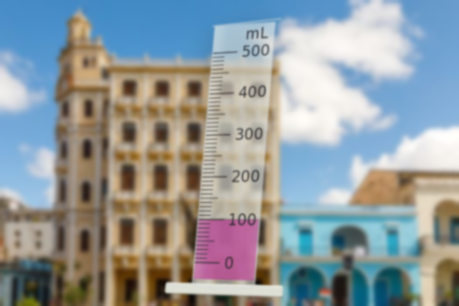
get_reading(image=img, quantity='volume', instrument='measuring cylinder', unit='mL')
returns 100 mL
